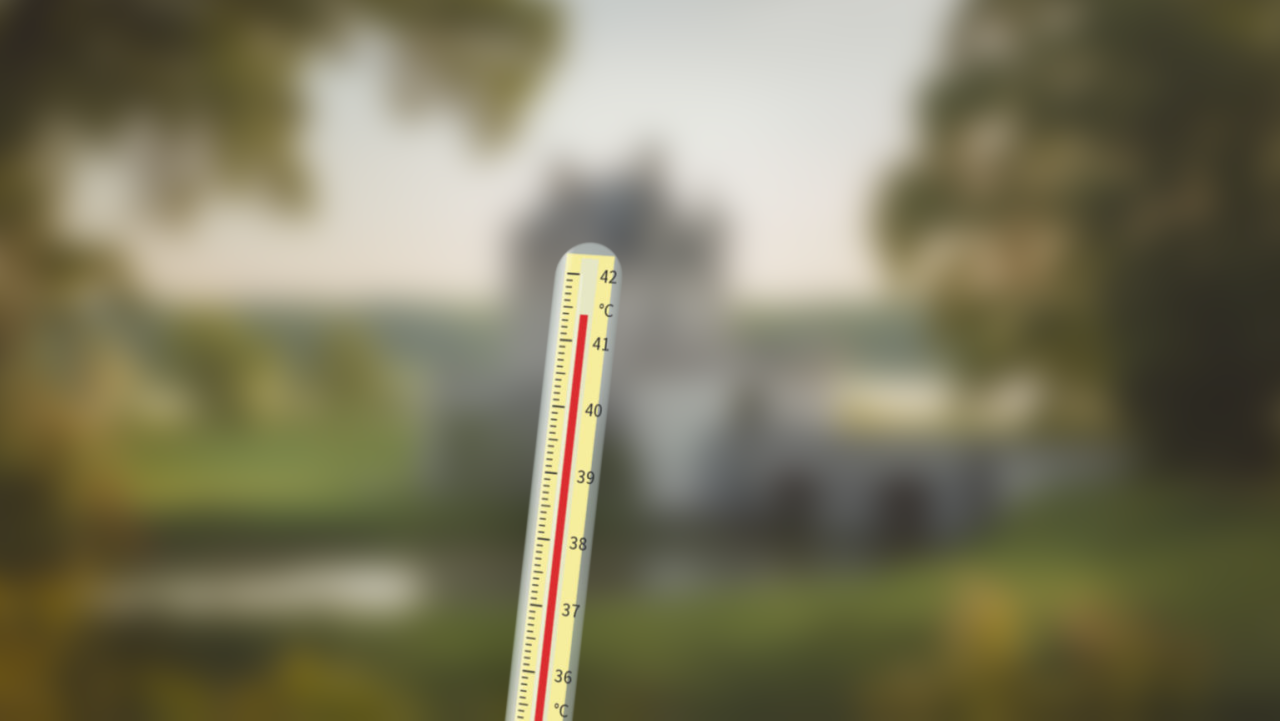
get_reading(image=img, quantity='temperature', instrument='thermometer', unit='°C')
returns 41.4 °C
